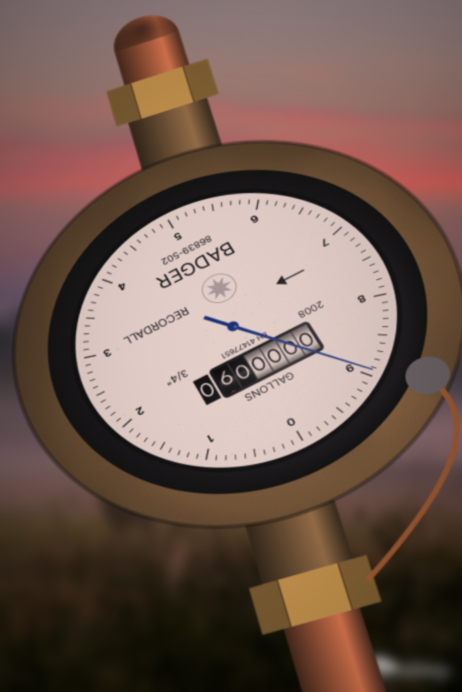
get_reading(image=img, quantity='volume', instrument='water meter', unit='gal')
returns 88.9 gal
